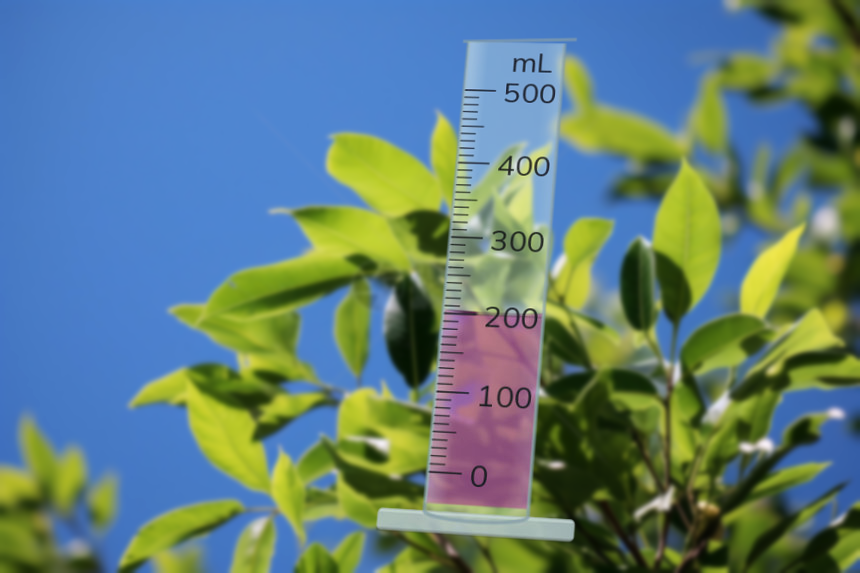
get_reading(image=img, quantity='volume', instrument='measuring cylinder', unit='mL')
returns 200 mL
